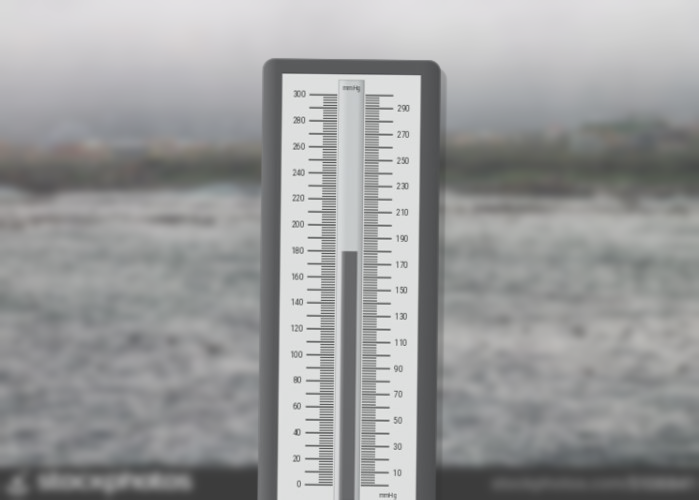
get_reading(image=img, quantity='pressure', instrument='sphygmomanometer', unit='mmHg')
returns 180 mmHg
